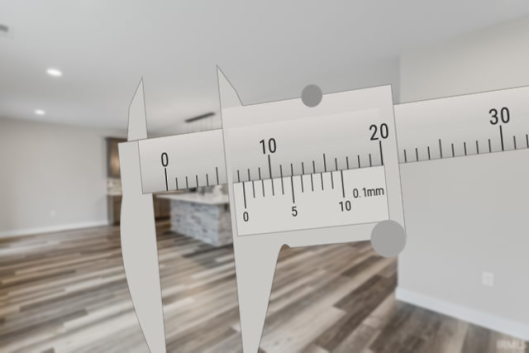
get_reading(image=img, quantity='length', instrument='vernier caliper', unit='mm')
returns 7.4 mm
